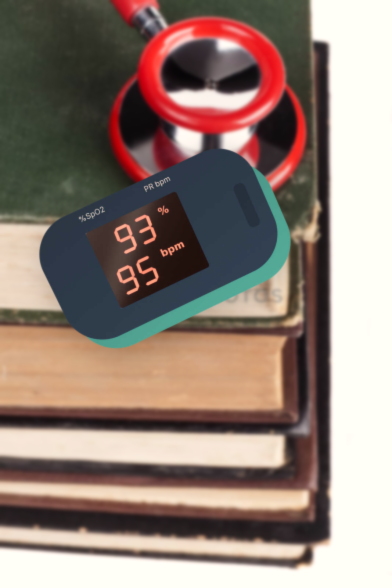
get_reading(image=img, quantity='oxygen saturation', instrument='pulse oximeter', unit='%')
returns 93 %
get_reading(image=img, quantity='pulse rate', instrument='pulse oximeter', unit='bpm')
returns 95 bpm
